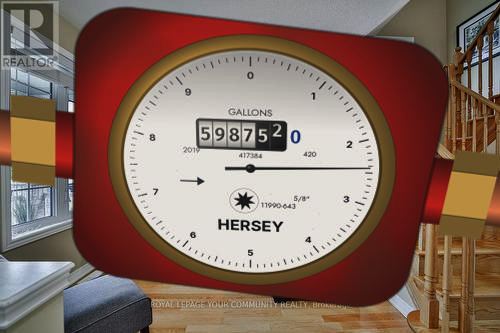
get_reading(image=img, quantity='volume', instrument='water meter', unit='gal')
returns 5987522.4 gal
